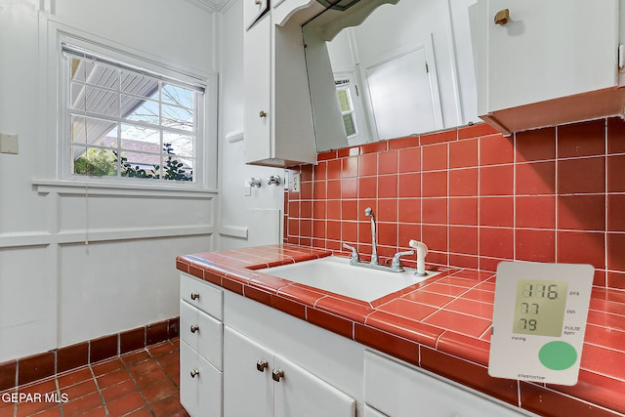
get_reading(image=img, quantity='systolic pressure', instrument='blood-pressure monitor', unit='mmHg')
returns 116 mmHg
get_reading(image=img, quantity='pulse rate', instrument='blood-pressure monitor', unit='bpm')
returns 79 bpm
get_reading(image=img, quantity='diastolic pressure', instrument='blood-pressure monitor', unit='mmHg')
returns 77 mmHg
